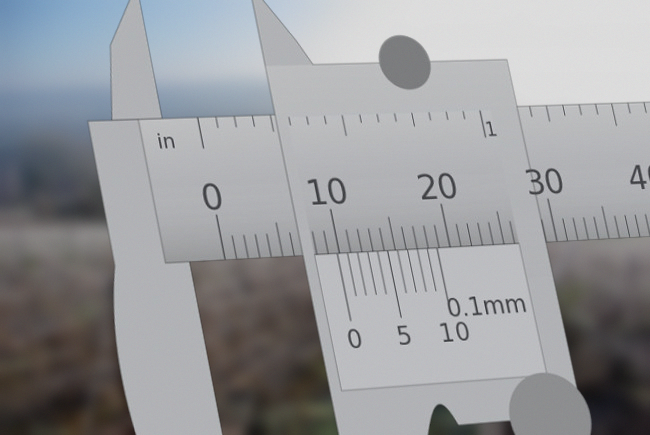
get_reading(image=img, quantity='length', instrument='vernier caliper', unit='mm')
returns 9.8 mm
